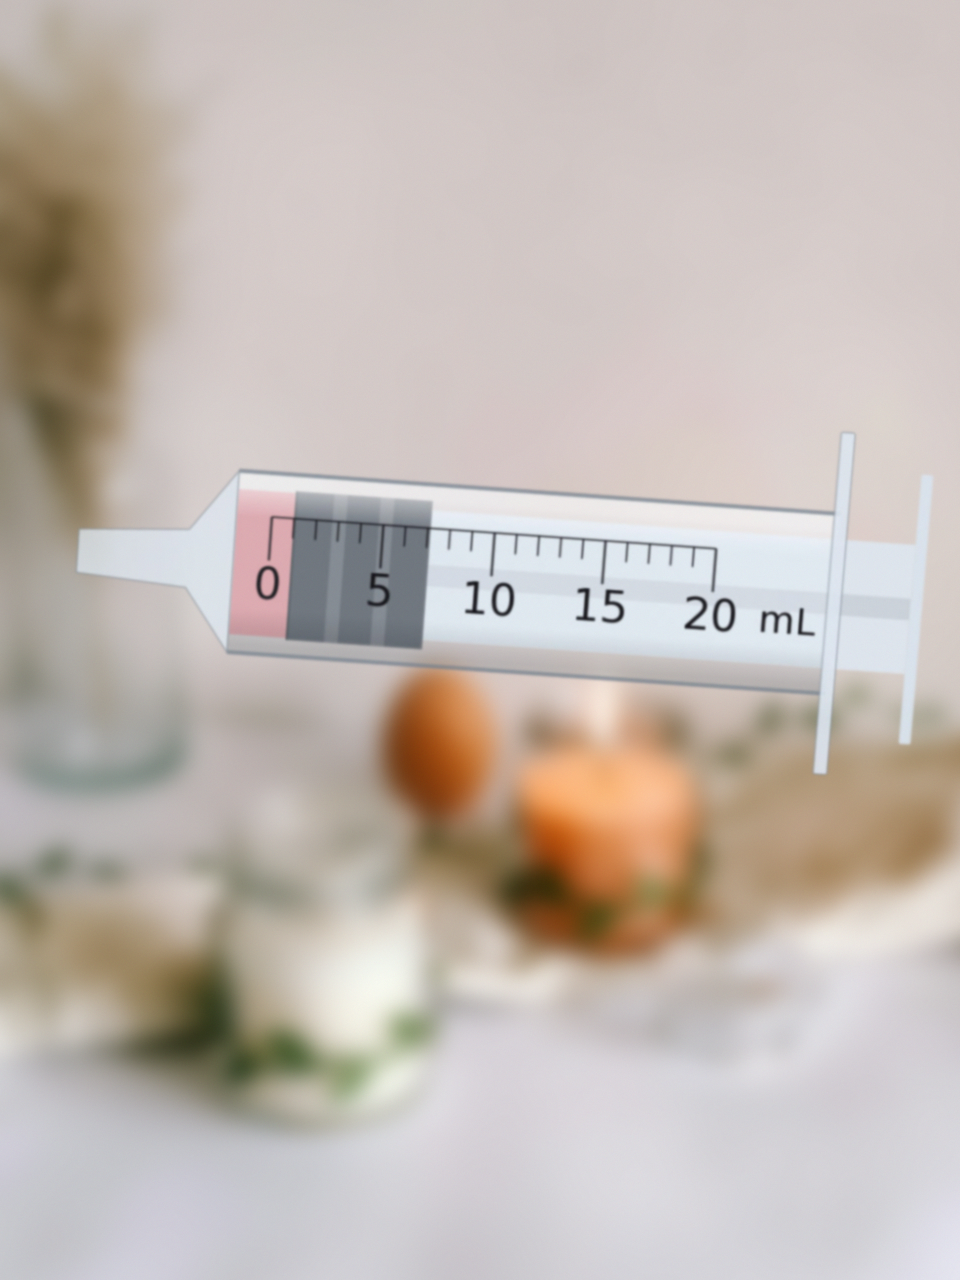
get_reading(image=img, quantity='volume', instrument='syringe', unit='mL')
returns 1 mL
